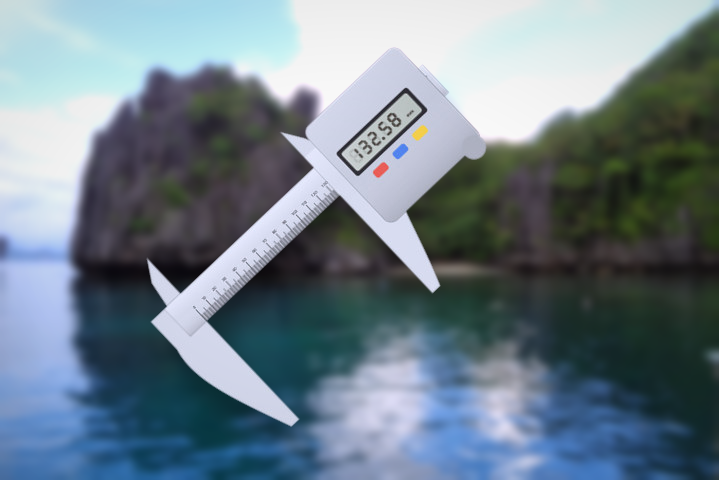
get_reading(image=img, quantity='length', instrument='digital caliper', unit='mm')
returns 132.58 mm
